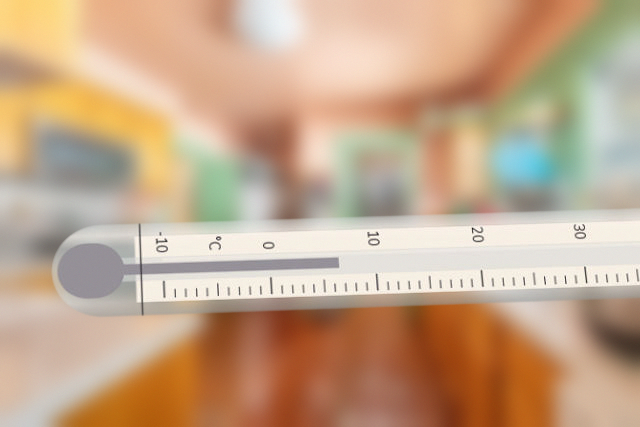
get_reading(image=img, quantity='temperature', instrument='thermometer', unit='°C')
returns 6.5 °C
